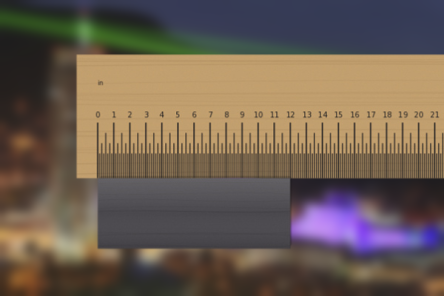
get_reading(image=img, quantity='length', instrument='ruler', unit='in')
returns 12 in
